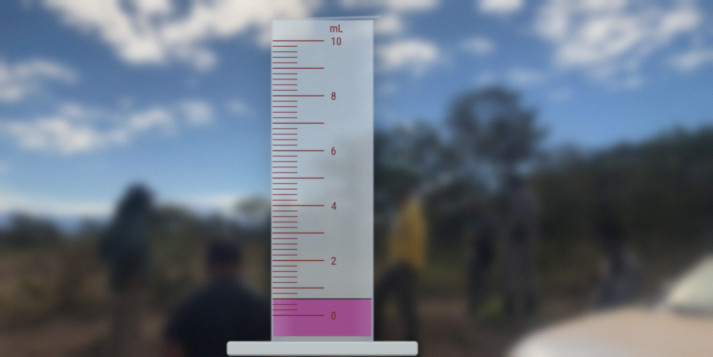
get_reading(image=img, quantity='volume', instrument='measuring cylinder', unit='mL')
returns 0.6 mL
